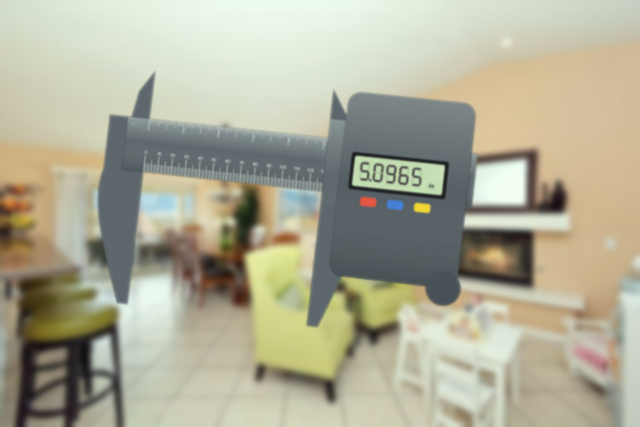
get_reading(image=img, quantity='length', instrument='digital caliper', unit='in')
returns 5.0965 in
